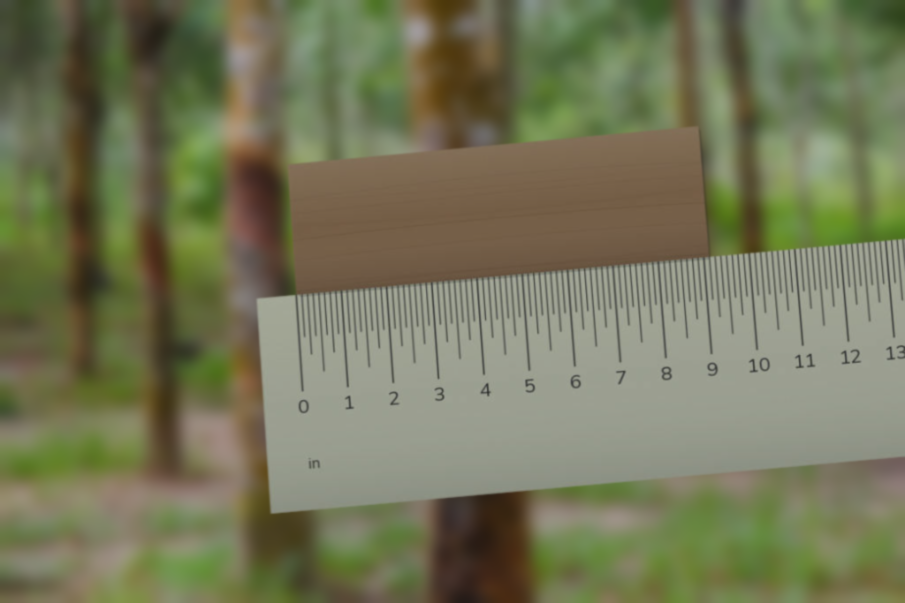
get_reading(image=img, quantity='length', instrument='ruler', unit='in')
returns 9.125 in
